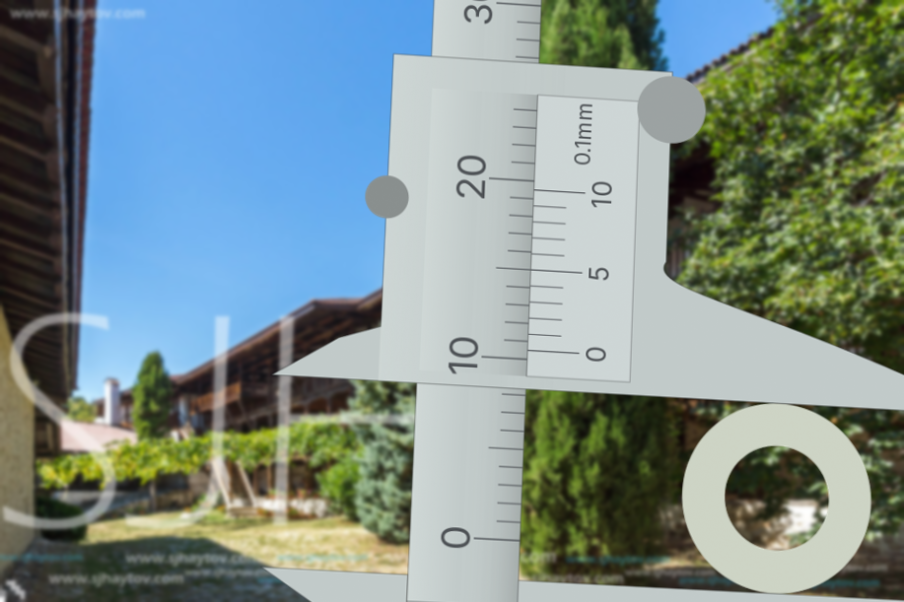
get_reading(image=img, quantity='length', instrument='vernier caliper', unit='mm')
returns 10.5 mm
